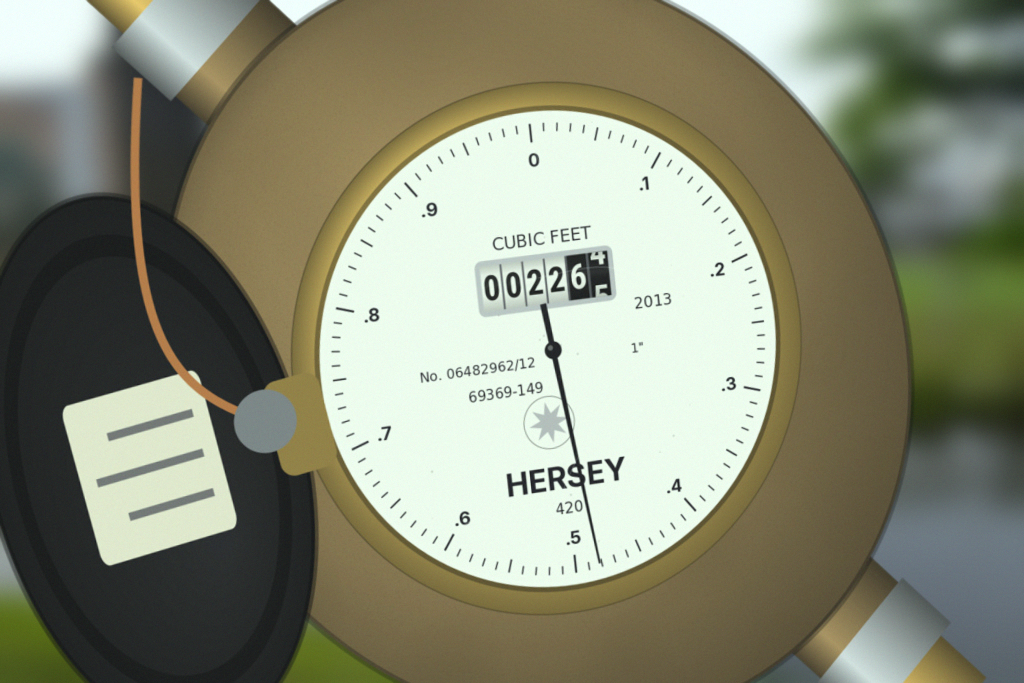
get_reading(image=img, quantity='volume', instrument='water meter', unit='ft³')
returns 2264.48 ft³
